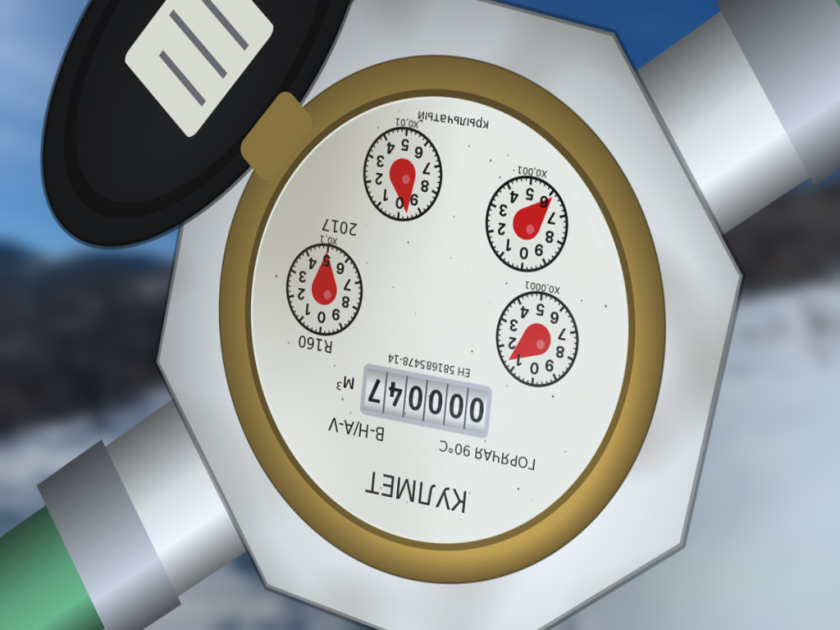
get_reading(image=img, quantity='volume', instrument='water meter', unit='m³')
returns 47.4961 m³
